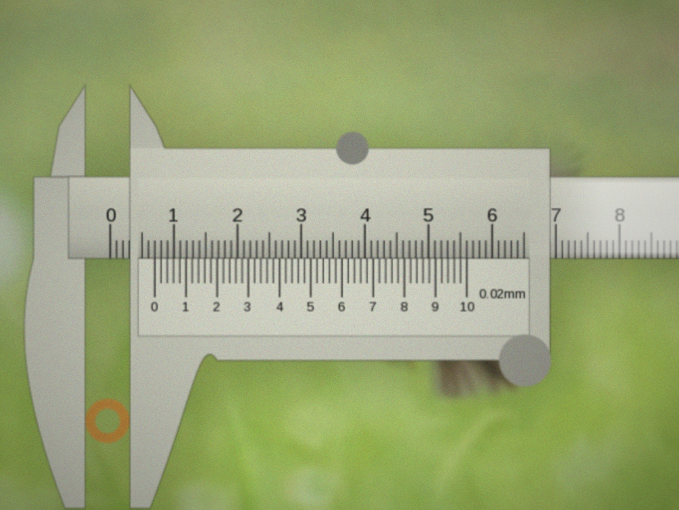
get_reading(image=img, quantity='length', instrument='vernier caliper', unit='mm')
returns 7.0 mm
